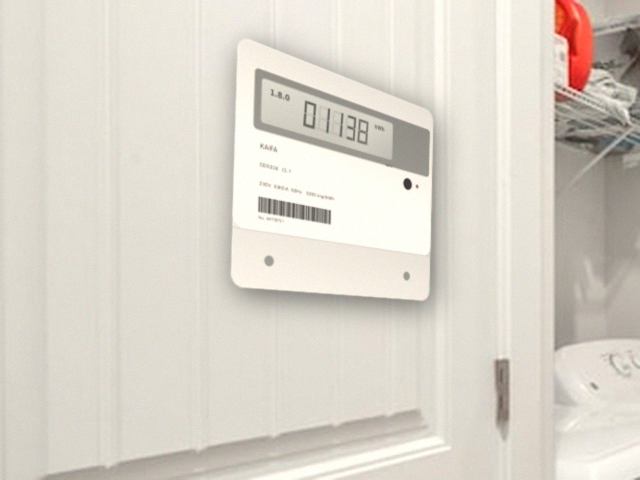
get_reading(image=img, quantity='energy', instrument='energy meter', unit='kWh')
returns 1138 kWh
